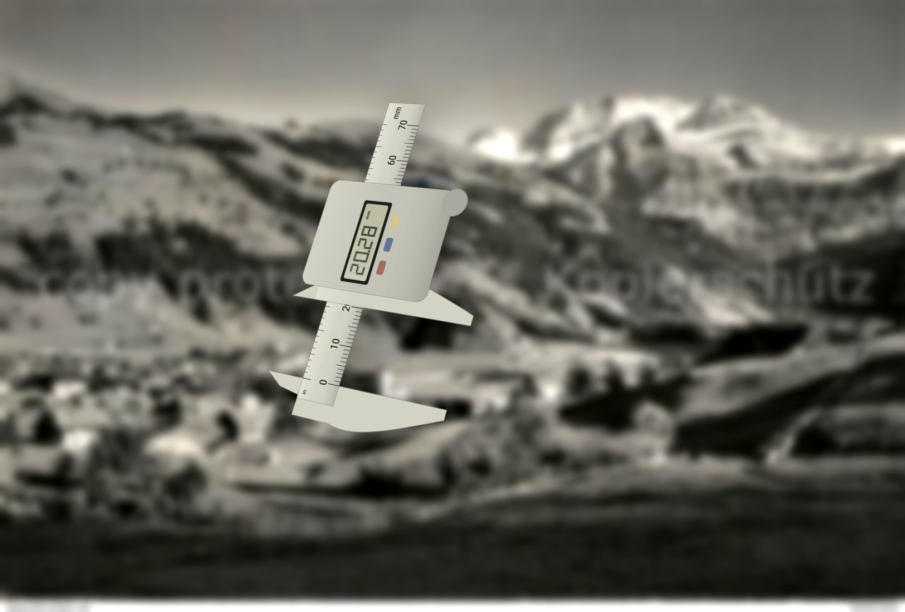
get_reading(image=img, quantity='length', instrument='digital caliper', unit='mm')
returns 20.28 mm
